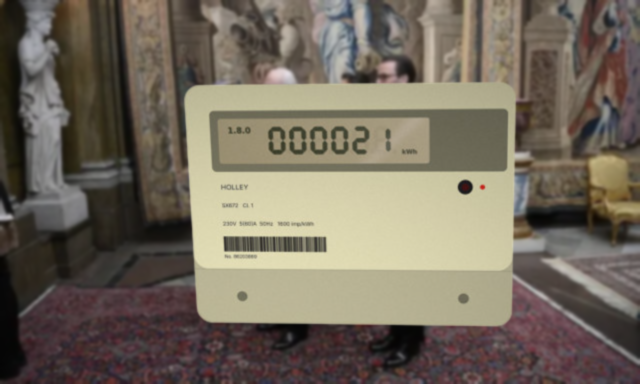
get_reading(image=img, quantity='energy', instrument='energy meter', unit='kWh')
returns 21 kWh
